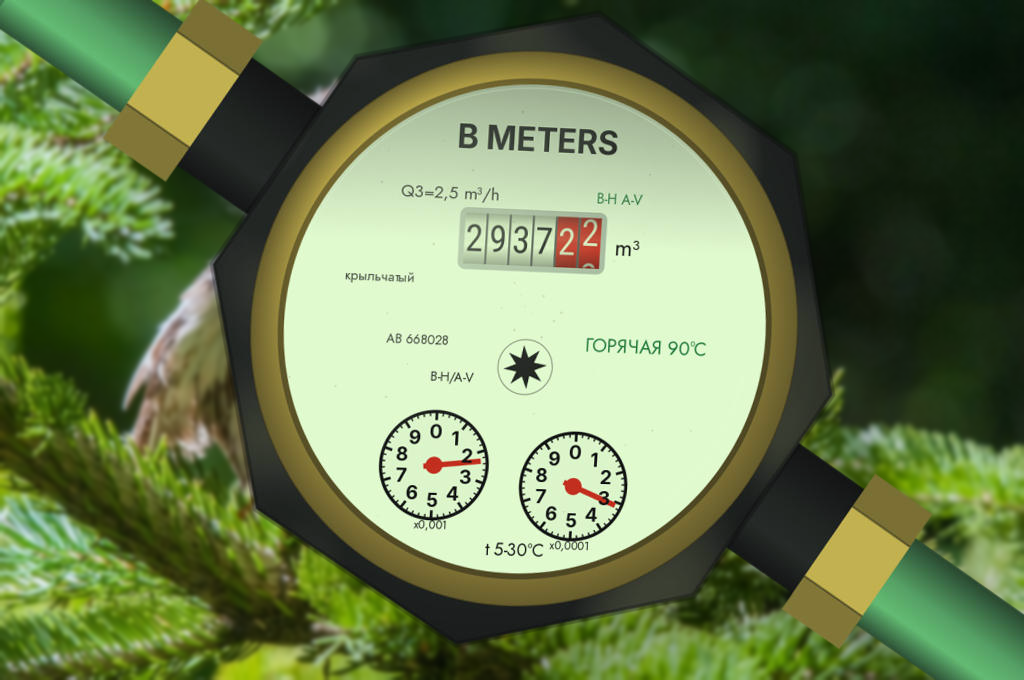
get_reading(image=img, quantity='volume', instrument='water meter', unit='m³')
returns 2937.2223 m³
